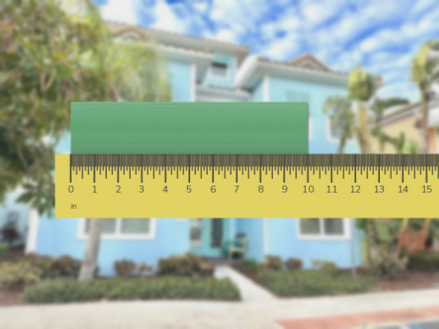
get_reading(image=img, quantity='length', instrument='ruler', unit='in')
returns 10 in
